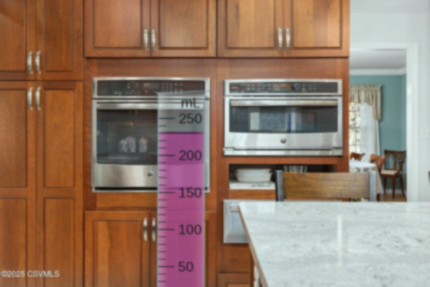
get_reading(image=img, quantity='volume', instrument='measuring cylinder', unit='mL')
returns 230 mL
